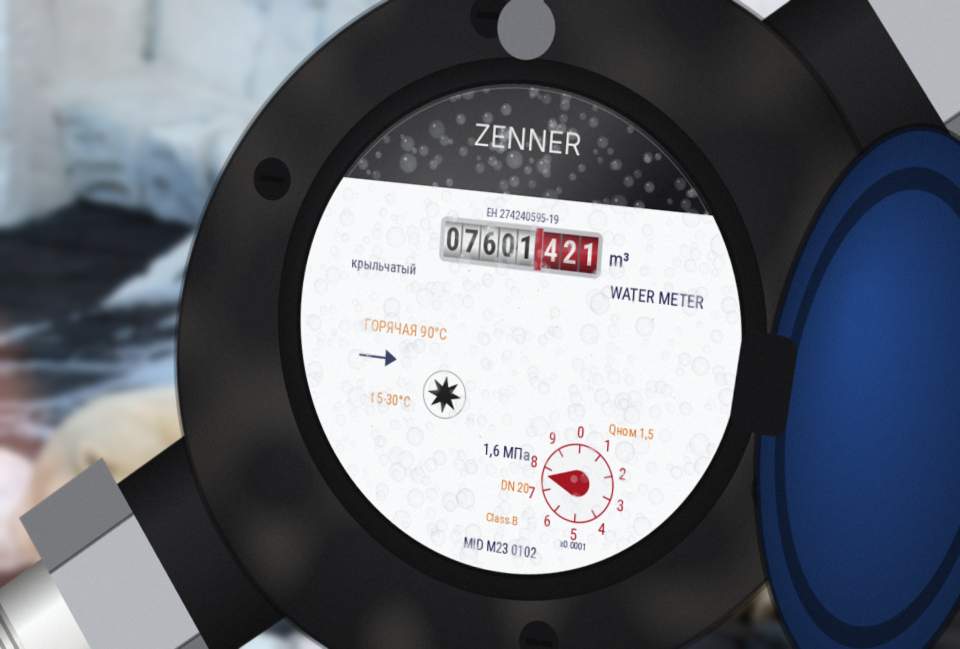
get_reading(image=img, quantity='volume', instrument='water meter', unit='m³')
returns 7601.4217 m³
